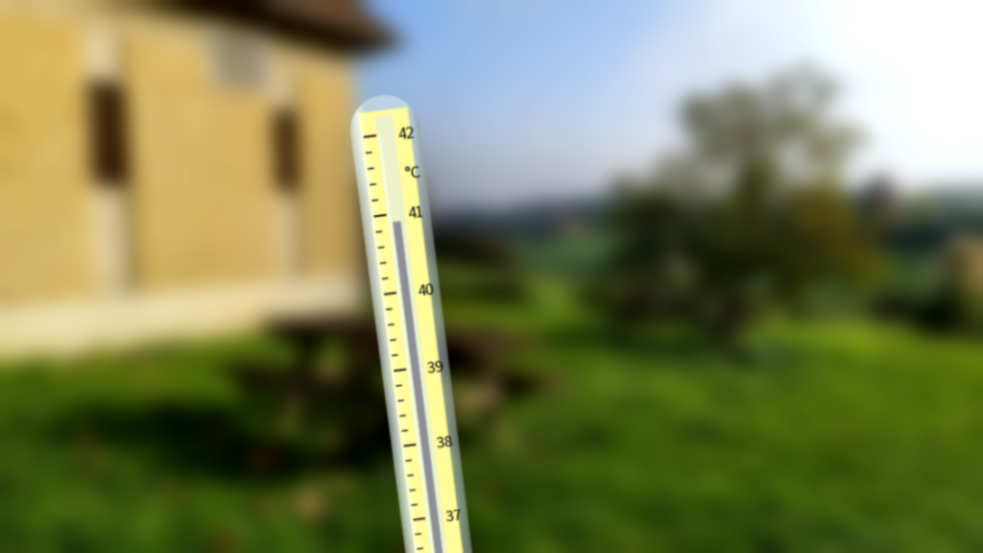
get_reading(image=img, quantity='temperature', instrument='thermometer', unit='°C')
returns 40.9 °C
